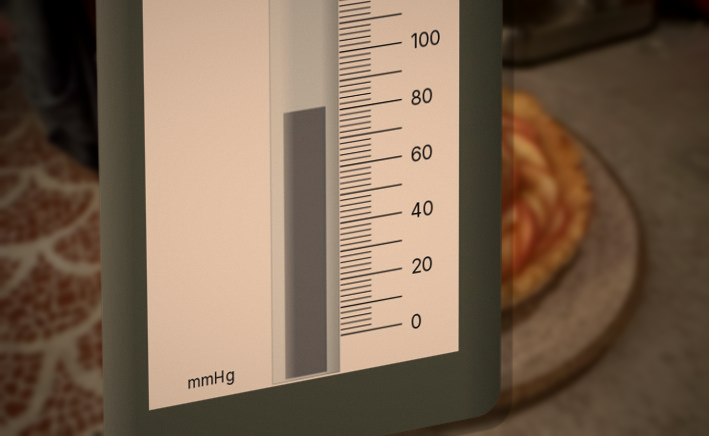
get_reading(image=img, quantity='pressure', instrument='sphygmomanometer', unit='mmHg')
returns 82 mmHg
